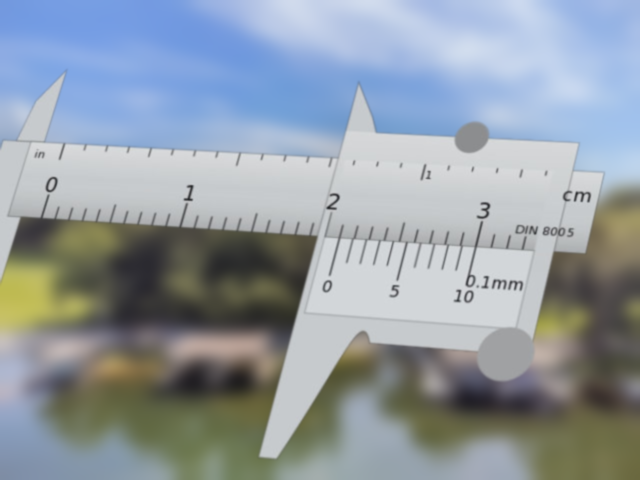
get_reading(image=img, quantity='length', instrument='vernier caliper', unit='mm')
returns 21.0 mm
